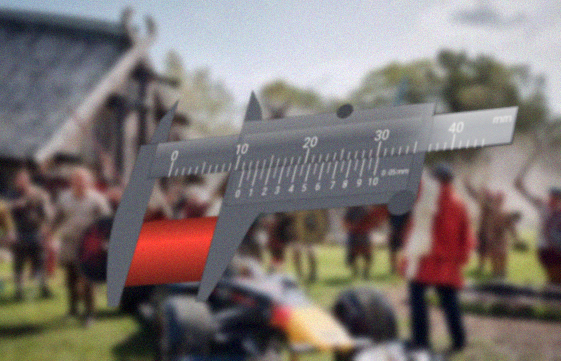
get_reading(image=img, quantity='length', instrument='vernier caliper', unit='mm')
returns 11.2 mm
